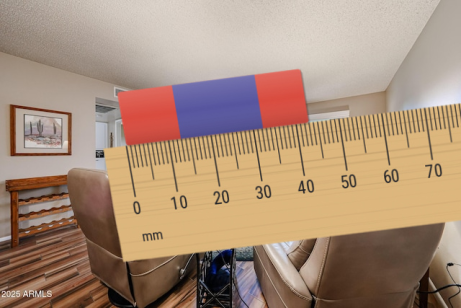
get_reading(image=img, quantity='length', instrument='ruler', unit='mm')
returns 43 mm
